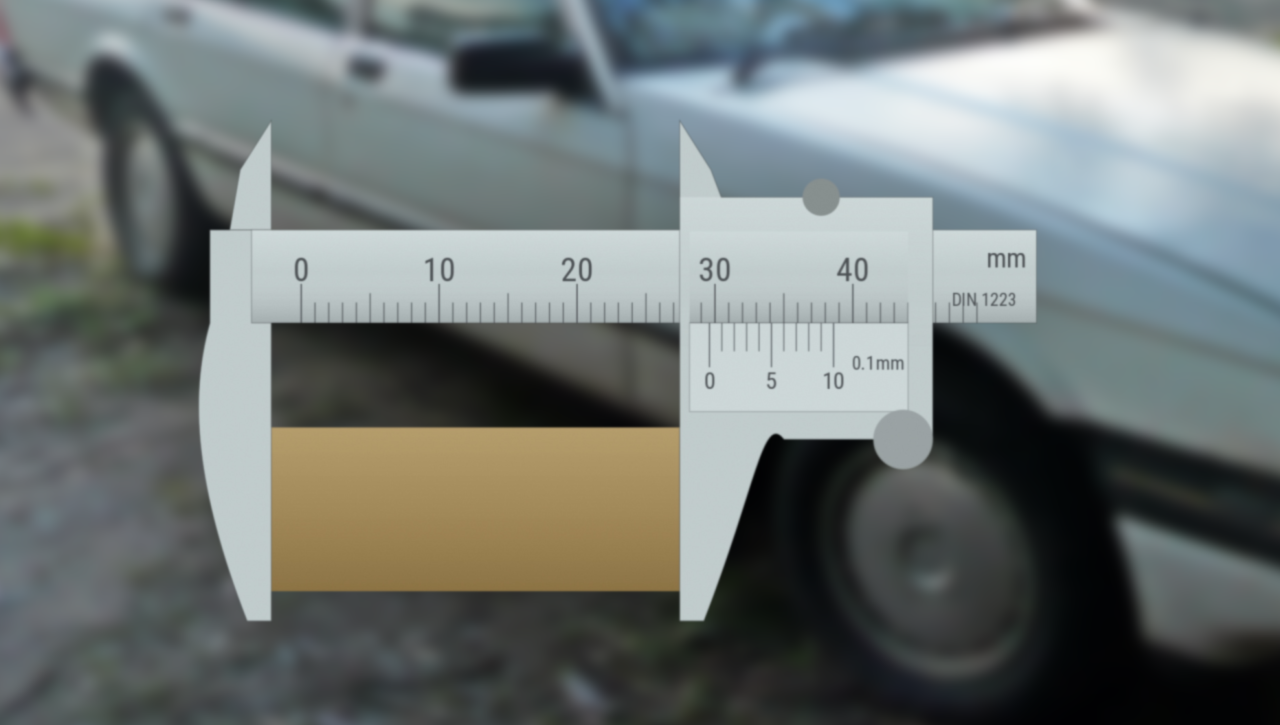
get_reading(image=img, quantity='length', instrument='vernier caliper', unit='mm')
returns 29.6 mm
